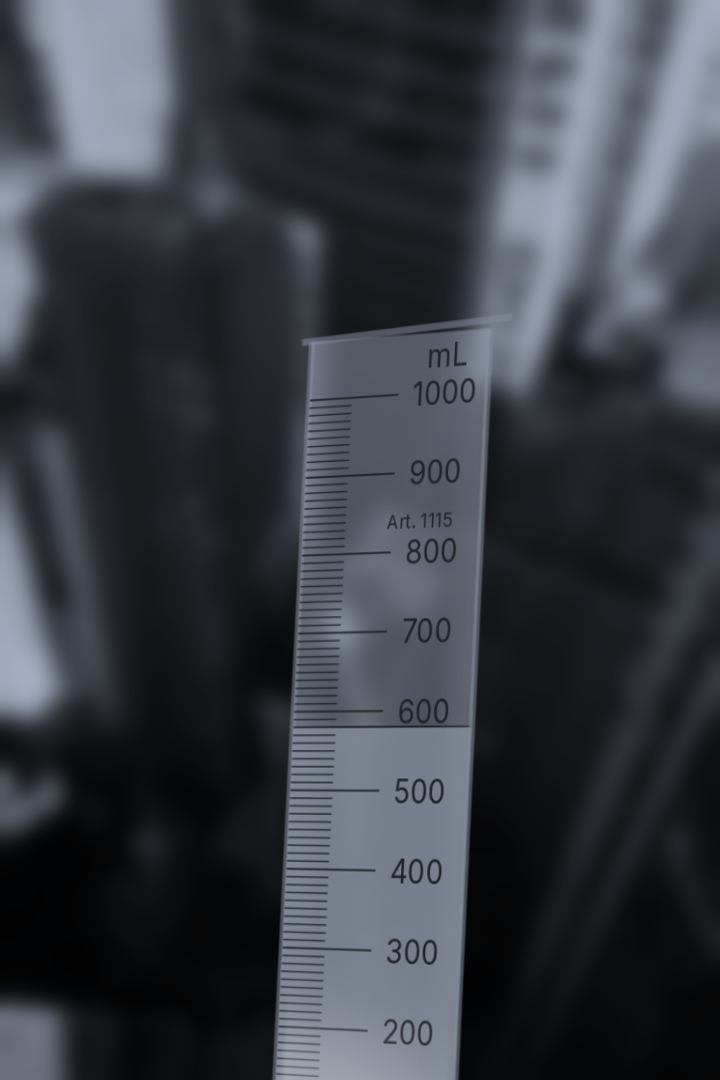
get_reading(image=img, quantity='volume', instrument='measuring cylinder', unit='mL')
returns 580 mL
